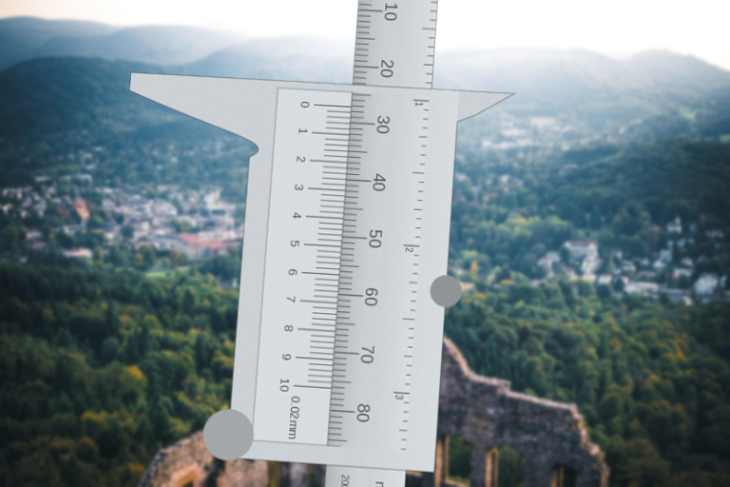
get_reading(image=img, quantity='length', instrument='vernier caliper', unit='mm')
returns 27.2 mm
